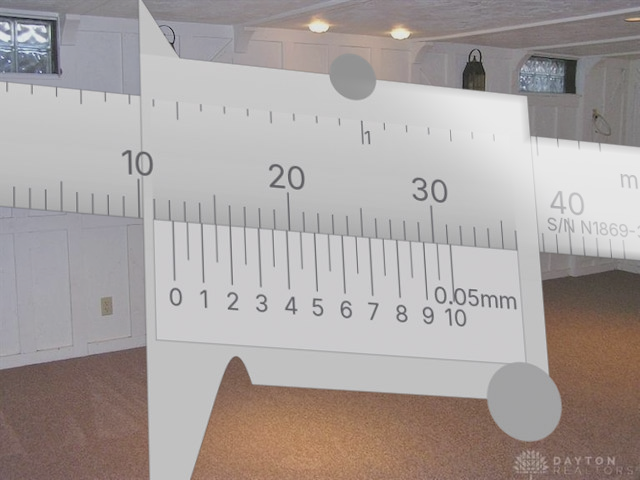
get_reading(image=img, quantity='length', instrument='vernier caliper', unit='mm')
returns 12.2 mm
